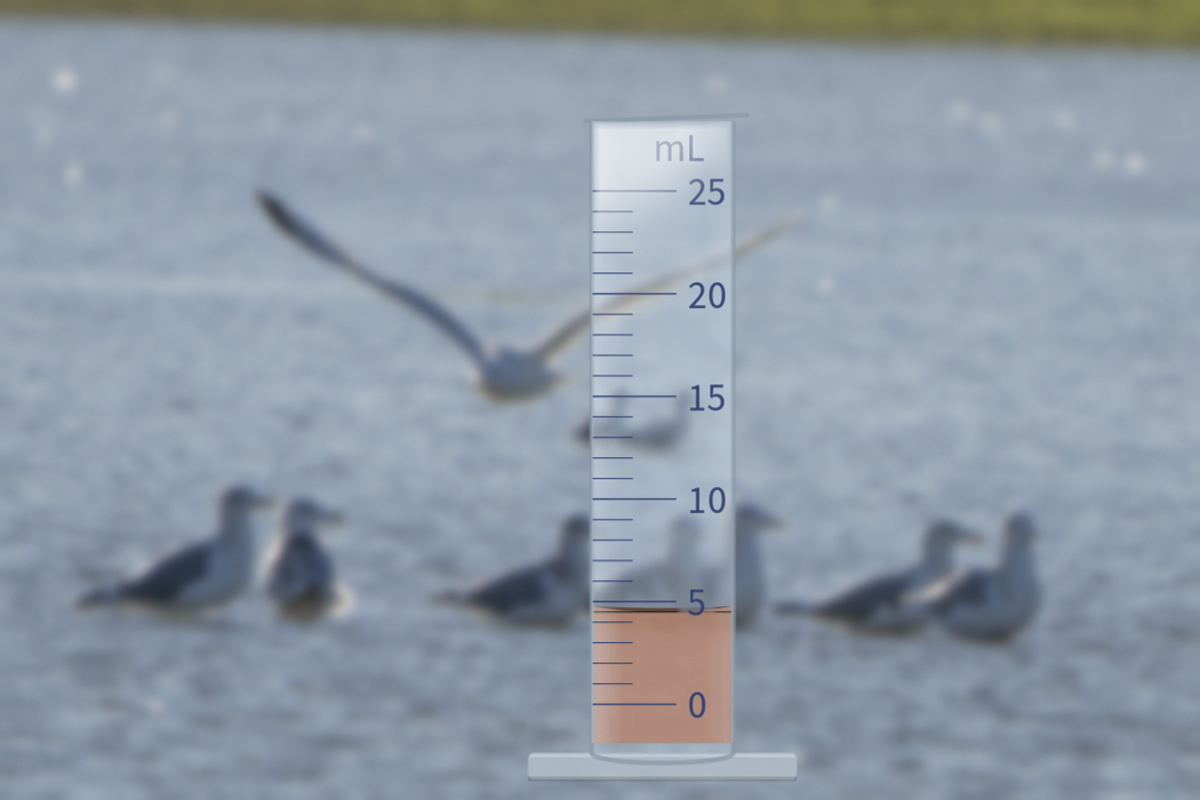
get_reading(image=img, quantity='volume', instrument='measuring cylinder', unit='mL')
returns 4.5 mL
